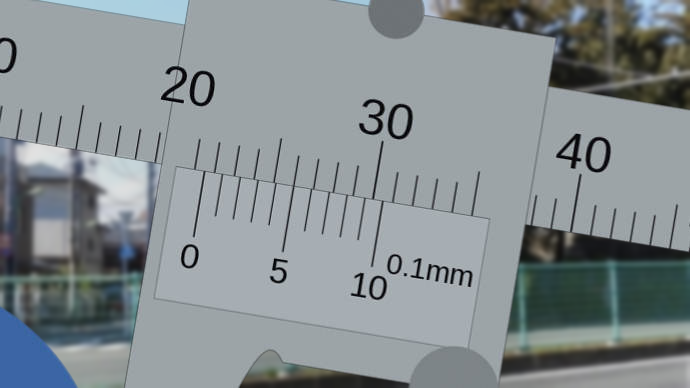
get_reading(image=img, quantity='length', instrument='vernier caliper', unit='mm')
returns 21.5 mm
